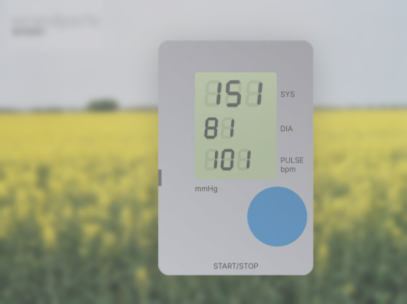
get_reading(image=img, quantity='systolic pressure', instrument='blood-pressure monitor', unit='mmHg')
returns 151 mmHg
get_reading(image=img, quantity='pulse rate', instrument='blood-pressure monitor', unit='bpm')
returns 101 bpm
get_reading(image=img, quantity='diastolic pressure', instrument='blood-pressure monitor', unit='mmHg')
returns 81 mmHg
